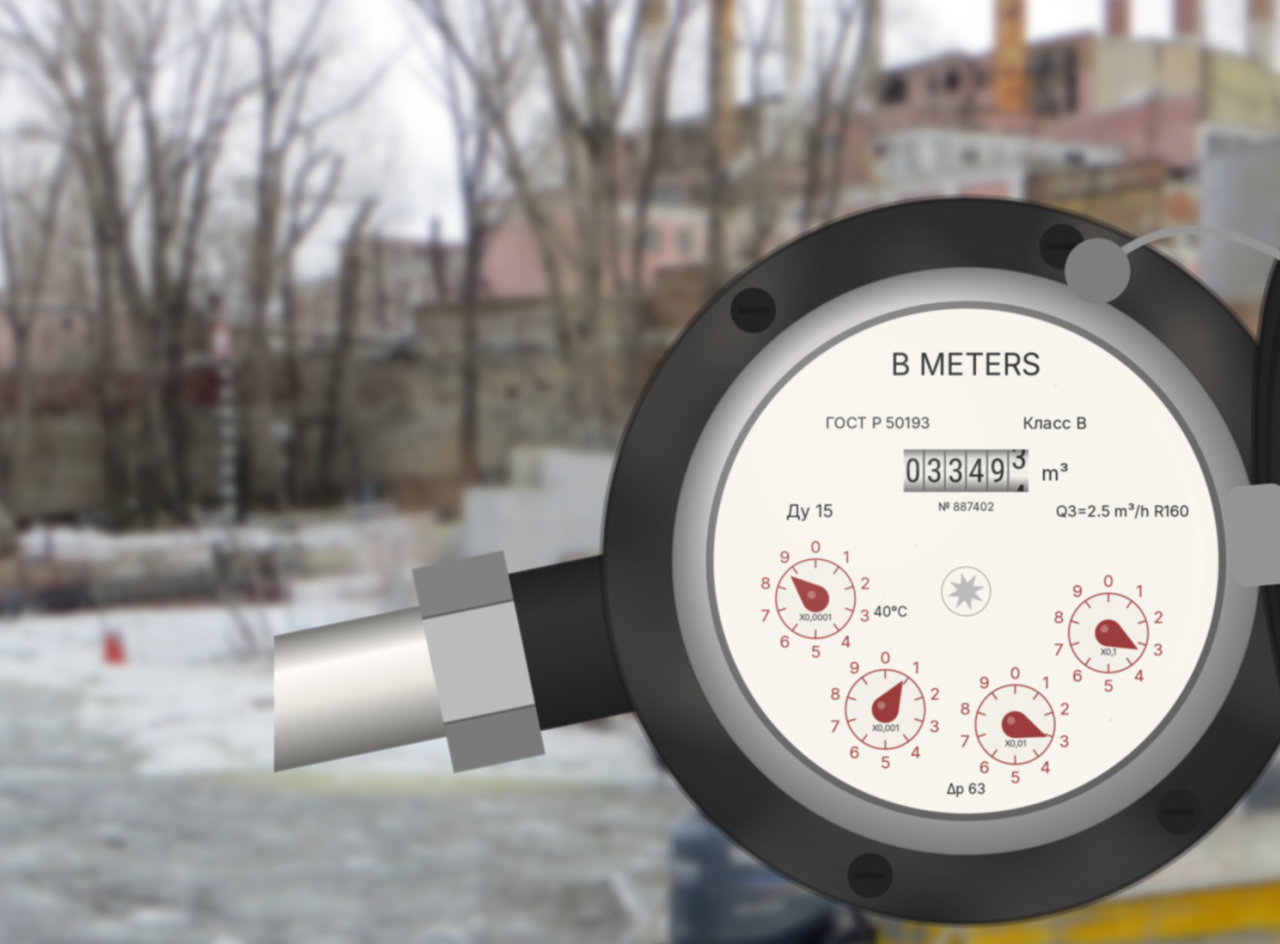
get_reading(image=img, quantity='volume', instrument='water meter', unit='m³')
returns 33493.3308 m³
